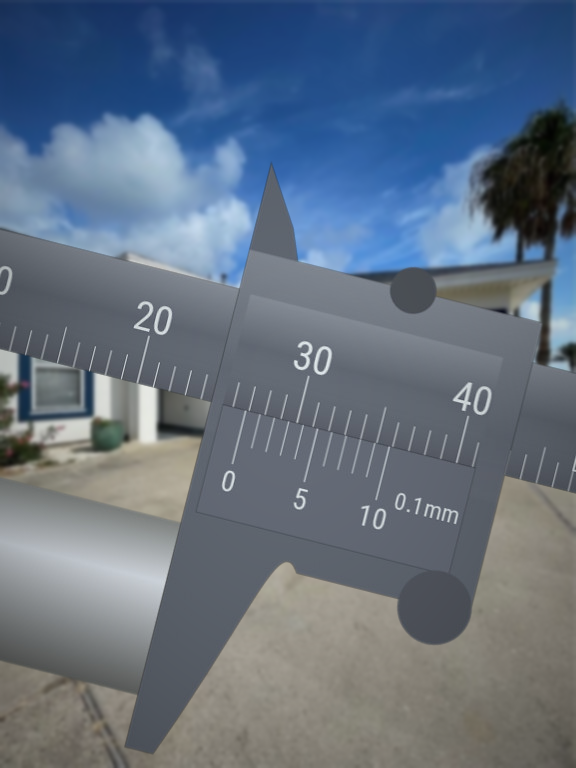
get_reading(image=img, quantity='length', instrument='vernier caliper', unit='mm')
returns 26.8 mm
